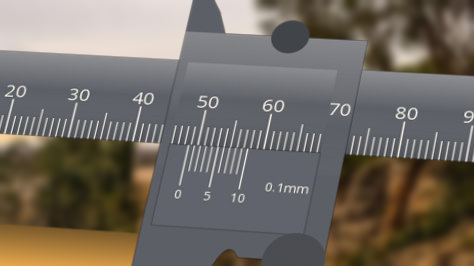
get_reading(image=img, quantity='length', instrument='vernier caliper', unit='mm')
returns 48.6 mm
